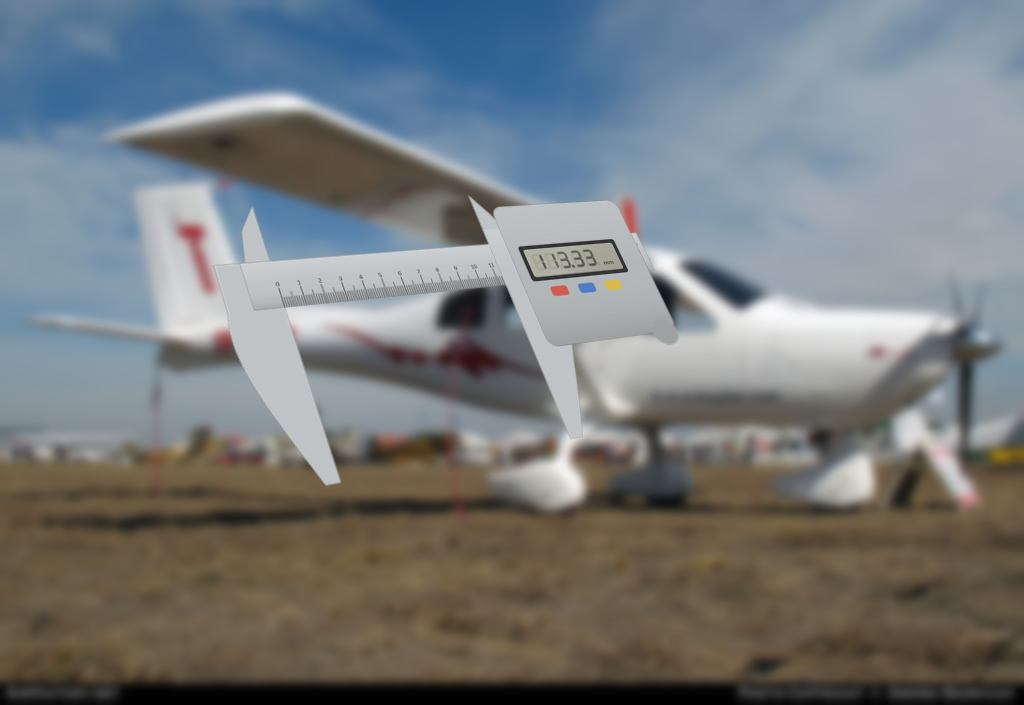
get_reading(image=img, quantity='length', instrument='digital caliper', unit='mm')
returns 113.33 mm
